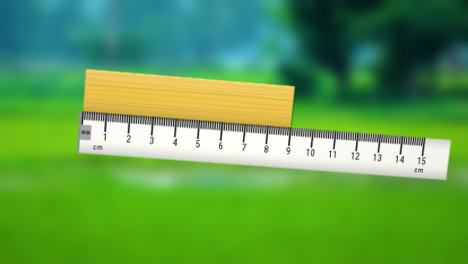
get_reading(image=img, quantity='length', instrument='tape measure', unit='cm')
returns 9 cm
